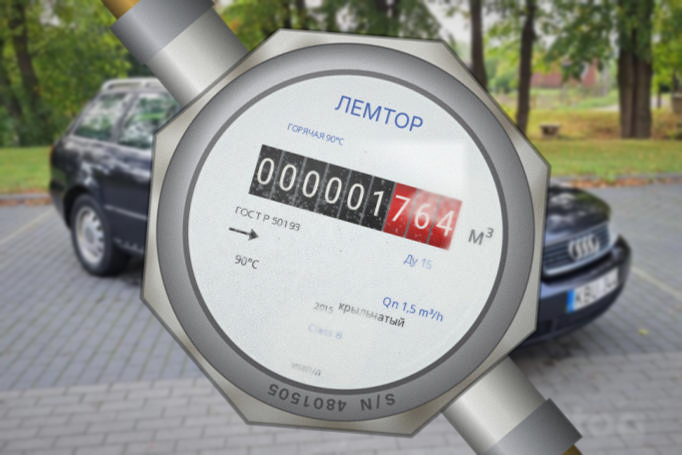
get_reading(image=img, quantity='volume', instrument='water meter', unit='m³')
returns 1.764 m³
